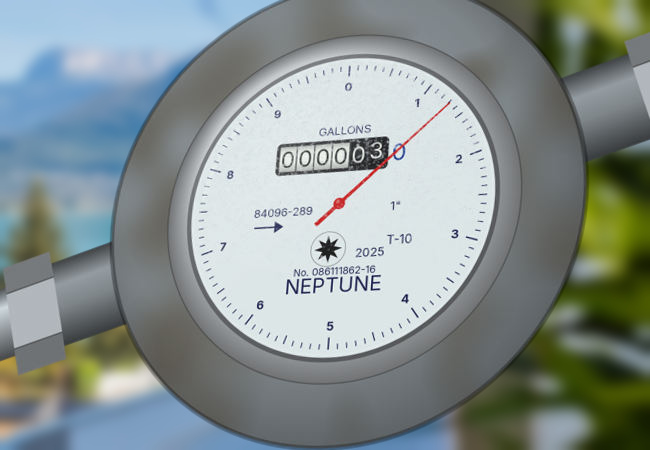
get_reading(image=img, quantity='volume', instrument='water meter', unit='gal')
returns 31.3 gal
